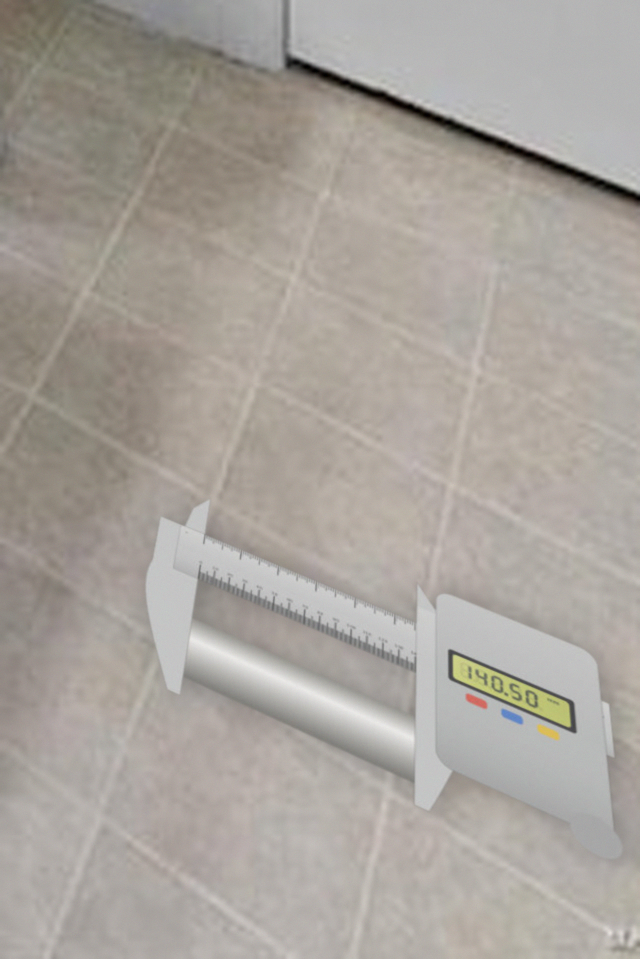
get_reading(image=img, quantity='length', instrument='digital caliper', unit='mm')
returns 140.50 mm
